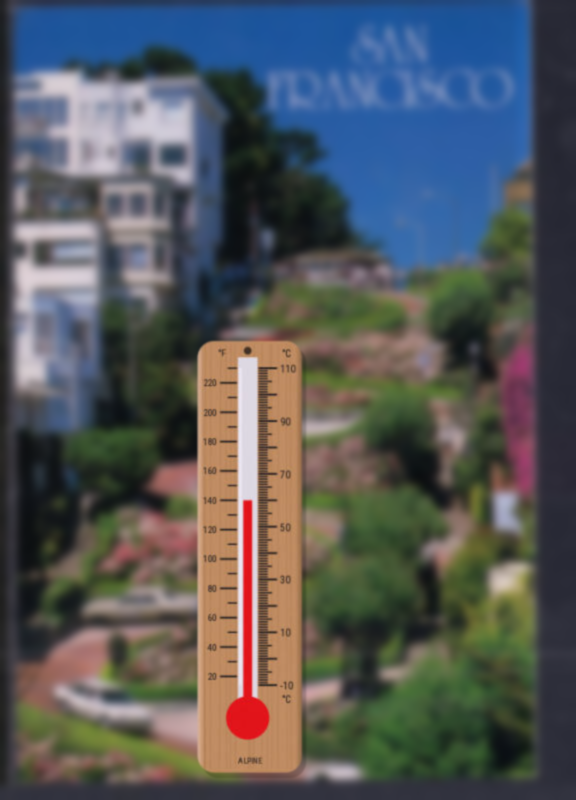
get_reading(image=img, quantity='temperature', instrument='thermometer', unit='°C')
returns 60 °C
